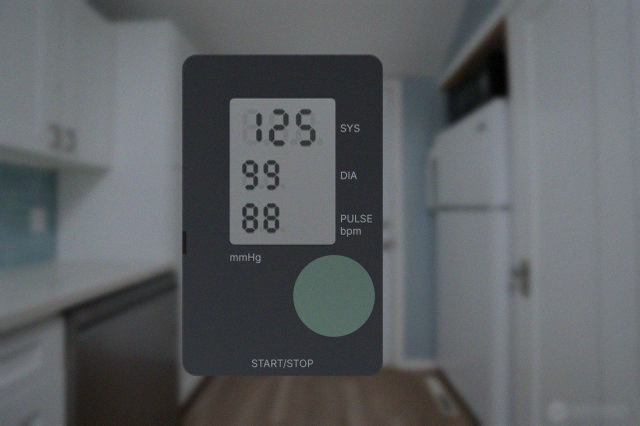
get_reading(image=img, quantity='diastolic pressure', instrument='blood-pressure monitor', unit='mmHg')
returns 99 mmHg
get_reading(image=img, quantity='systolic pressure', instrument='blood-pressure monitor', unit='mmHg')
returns 125 mmHg
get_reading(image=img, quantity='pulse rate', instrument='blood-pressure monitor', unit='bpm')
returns 88 bpm
